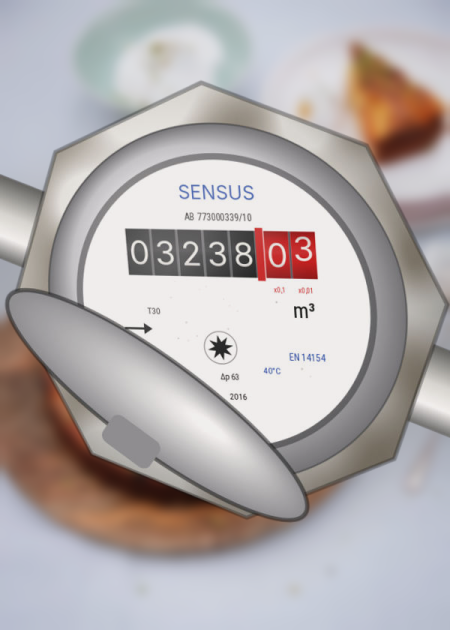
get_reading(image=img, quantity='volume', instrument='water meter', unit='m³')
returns 3238.03 m³
